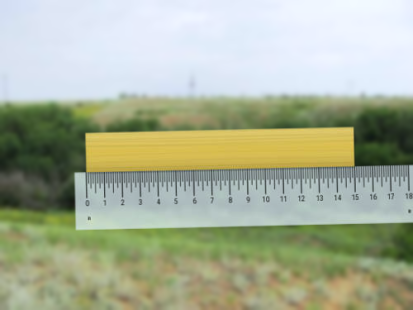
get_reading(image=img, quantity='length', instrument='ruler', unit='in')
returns 15 in
